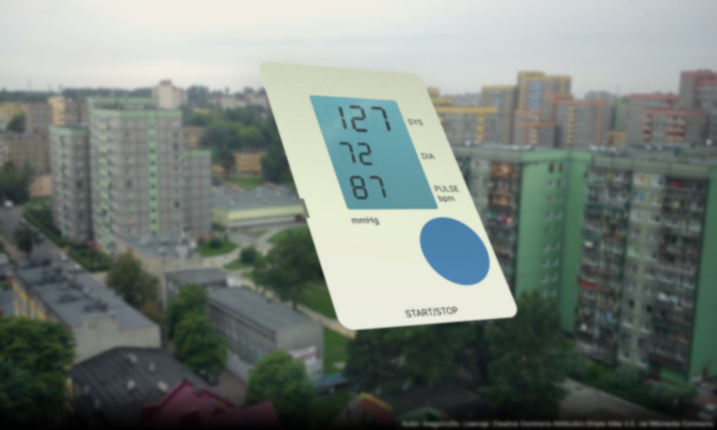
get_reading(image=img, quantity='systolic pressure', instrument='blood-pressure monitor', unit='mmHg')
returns 127 mmHg
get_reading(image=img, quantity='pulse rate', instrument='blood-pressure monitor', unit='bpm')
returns 87 bpm
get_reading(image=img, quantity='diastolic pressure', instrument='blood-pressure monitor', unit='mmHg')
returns 72 mmHg
